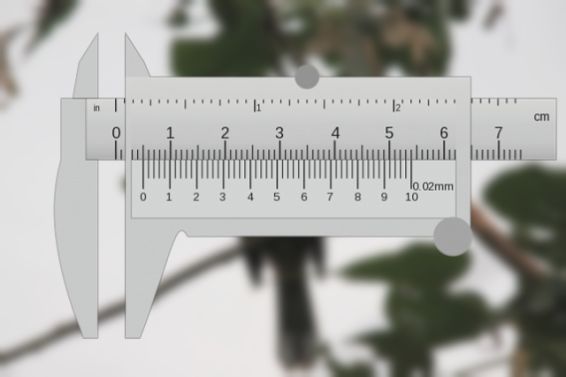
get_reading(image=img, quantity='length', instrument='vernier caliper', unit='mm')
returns 5.0 mm
